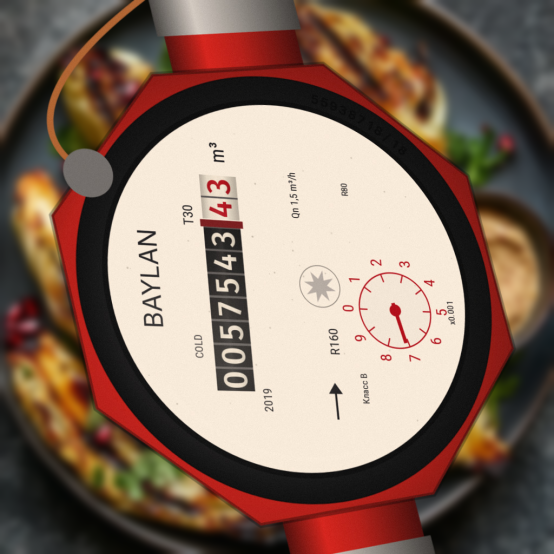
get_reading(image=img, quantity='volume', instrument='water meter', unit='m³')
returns 57543.437 m³
